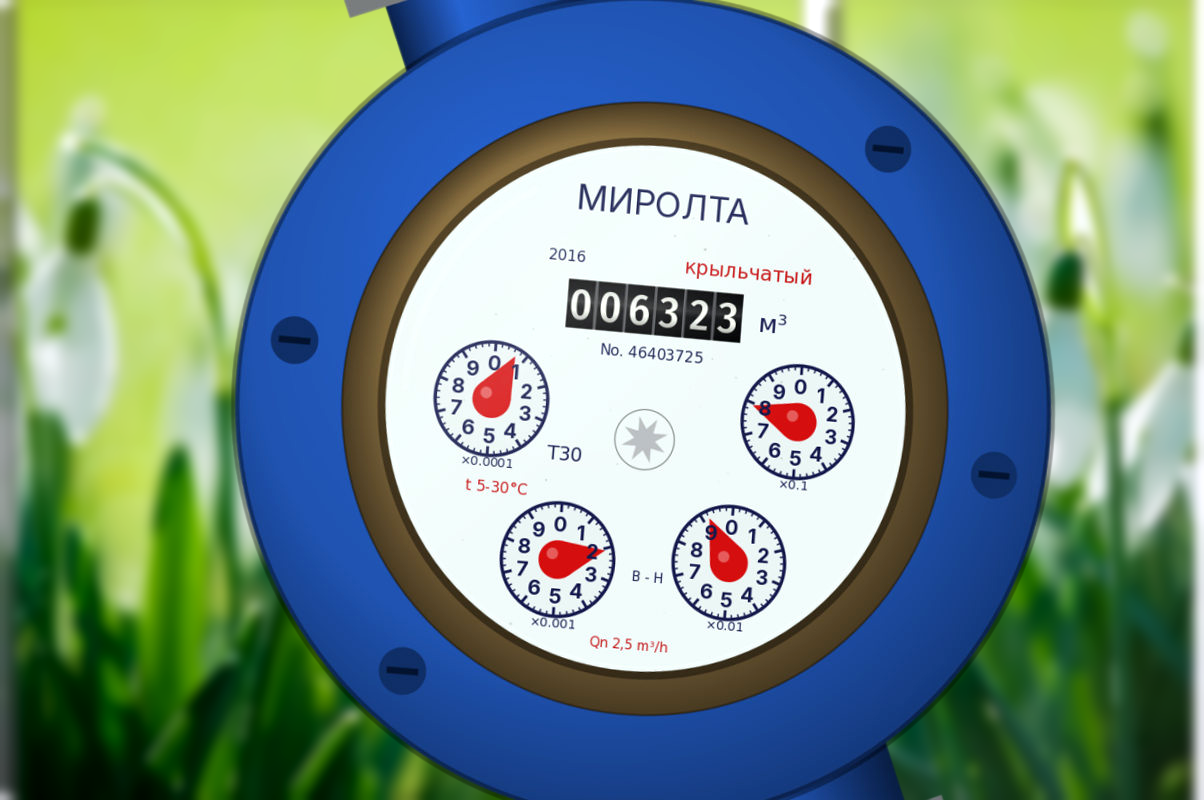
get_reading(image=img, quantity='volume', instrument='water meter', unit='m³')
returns 6323.7920 m³
